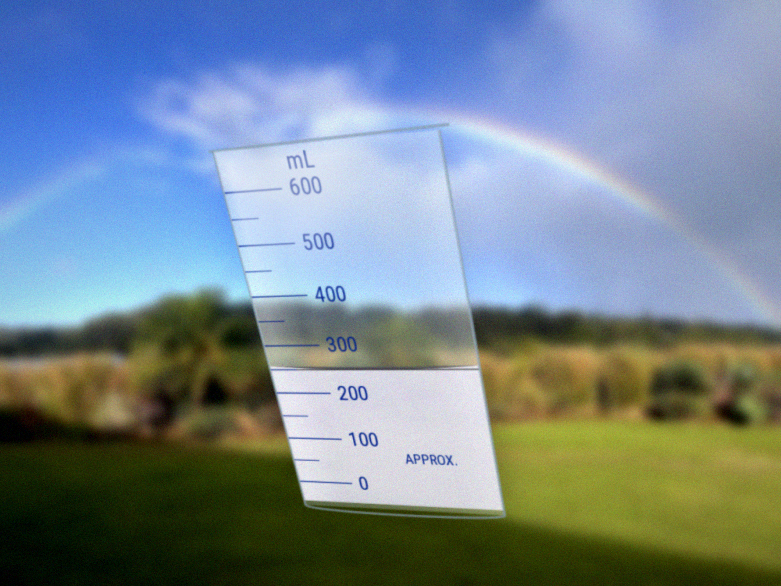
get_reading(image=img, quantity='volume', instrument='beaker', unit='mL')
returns 250 mL
